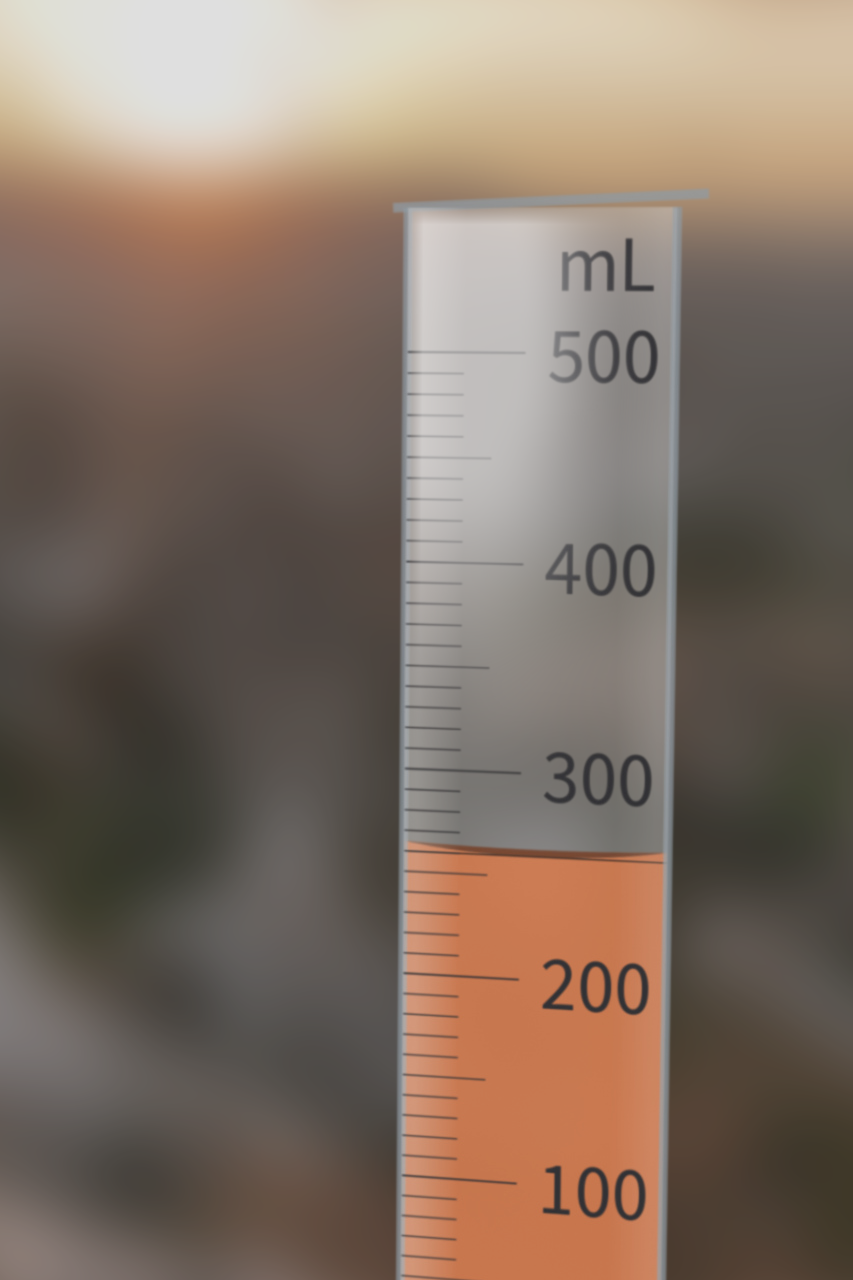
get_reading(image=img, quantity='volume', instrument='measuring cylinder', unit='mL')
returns 260 mL
